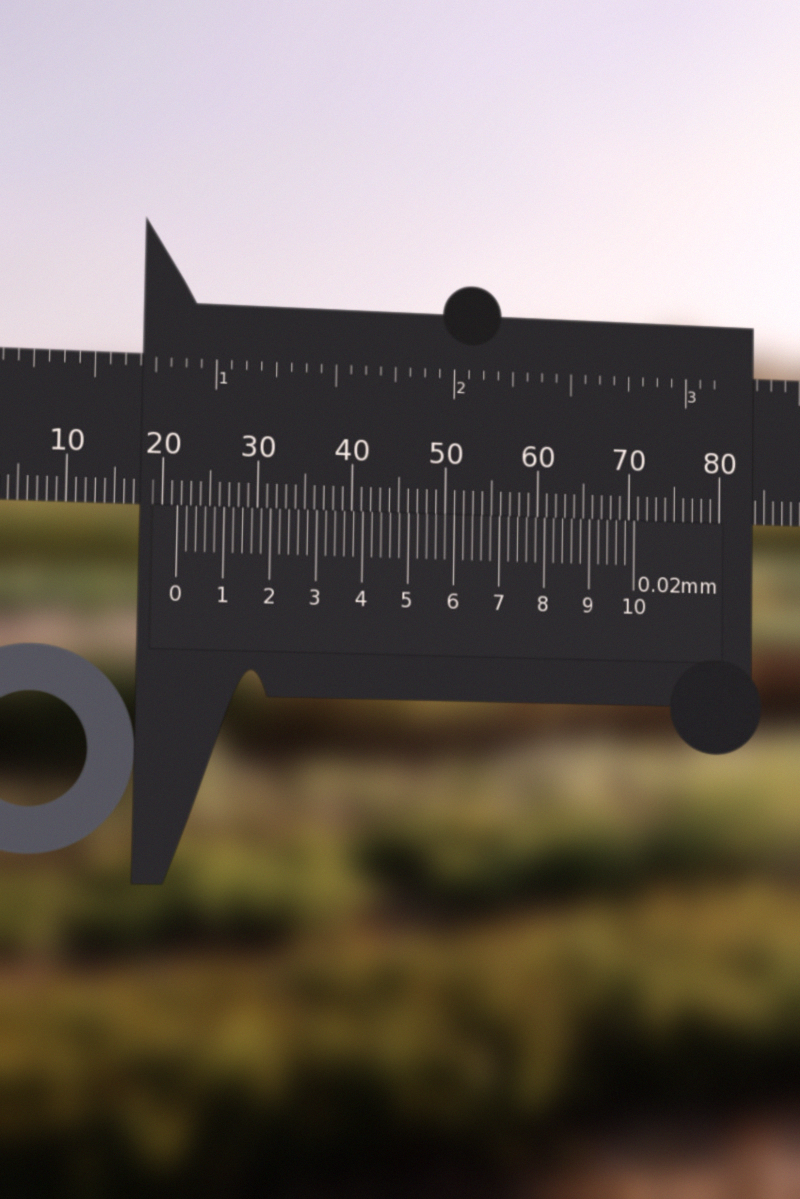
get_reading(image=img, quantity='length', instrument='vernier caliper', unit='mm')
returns 21.6 mm
